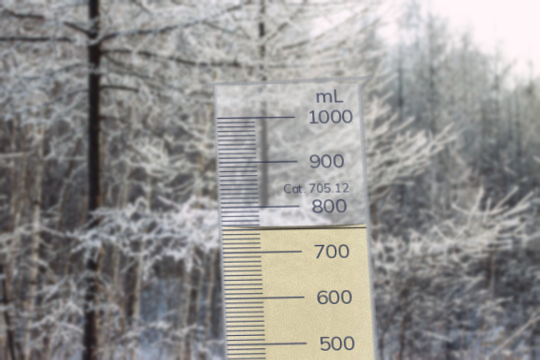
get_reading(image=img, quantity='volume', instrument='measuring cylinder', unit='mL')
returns 750 mL
